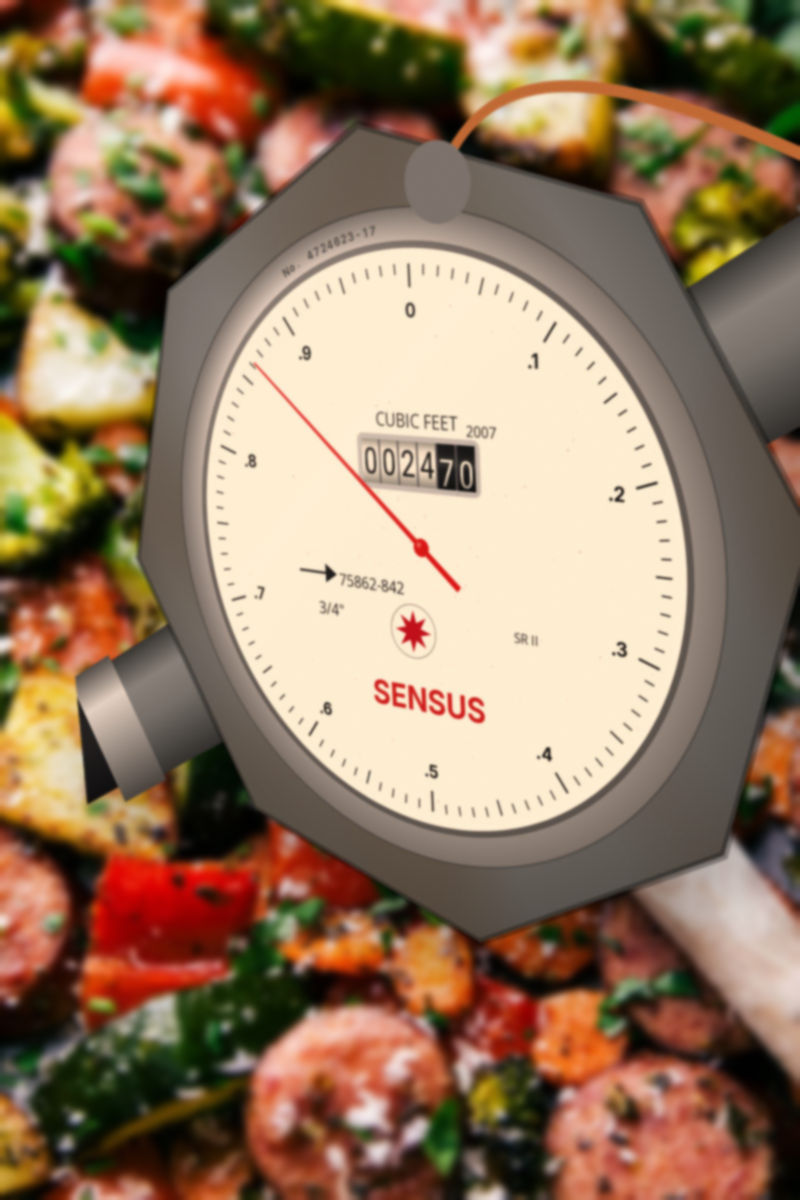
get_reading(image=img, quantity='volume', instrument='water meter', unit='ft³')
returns 2469.86 ft³
